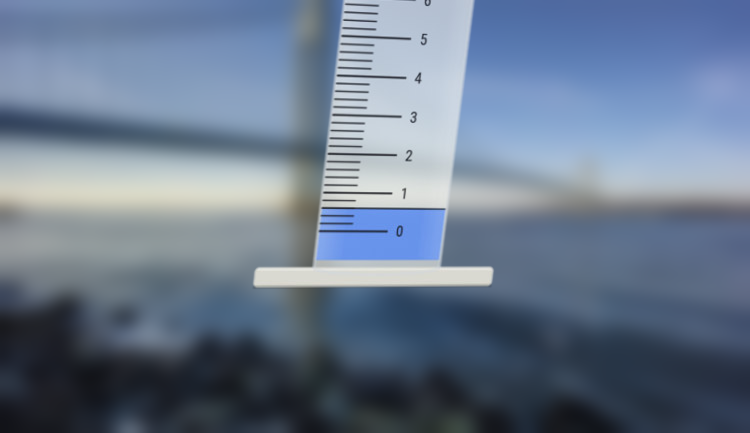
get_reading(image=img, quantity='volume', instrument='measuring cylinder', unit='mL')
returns 0.6 mL
